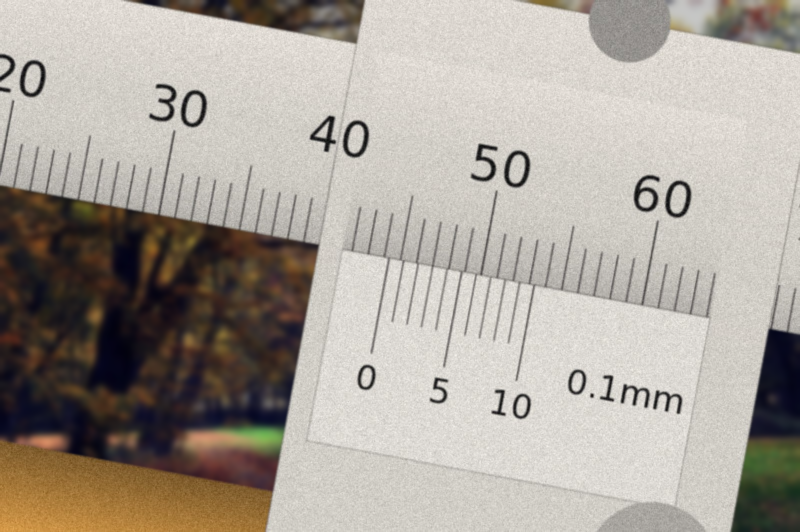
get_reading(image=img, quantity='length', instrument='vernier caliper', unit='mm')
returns 44.3 mm
